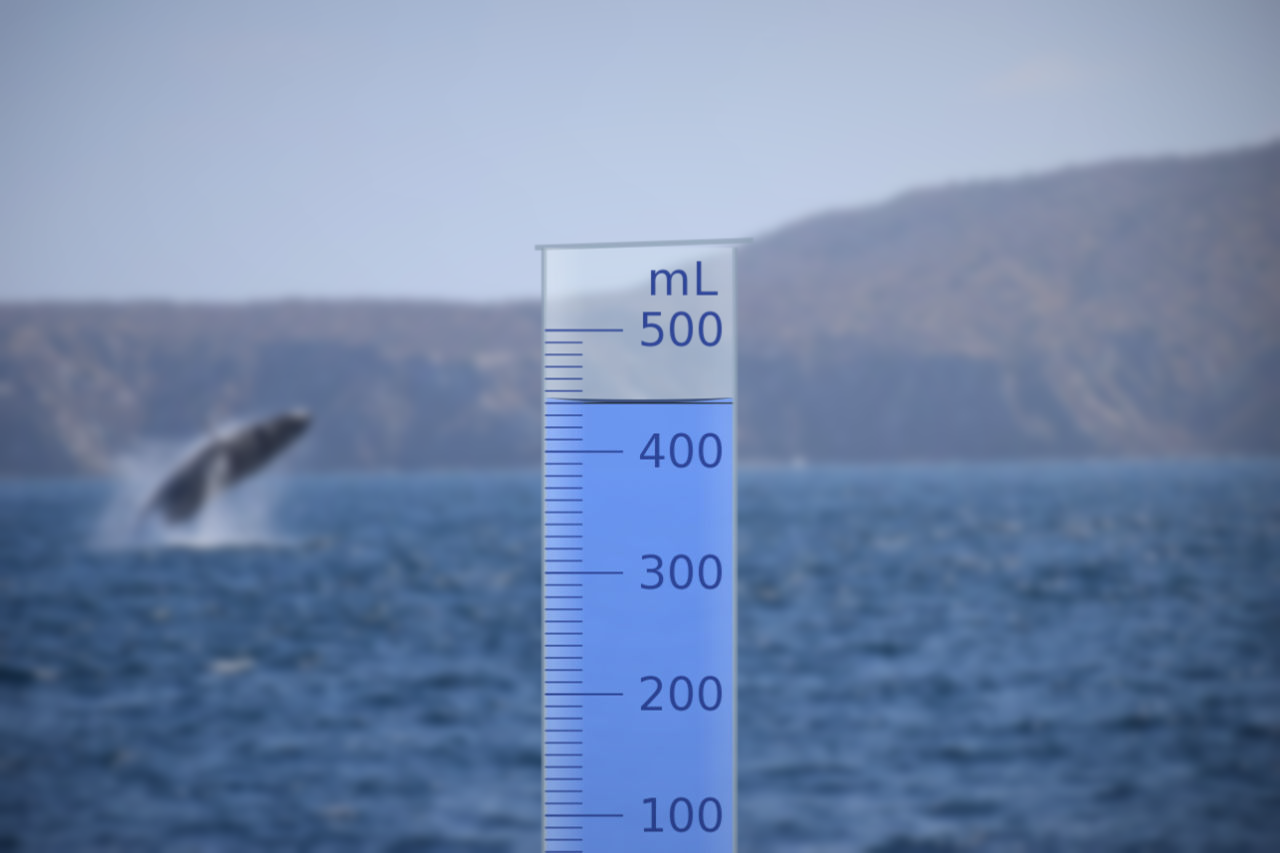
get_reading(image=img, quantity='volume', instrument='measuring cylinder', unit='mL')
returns 440 mL
